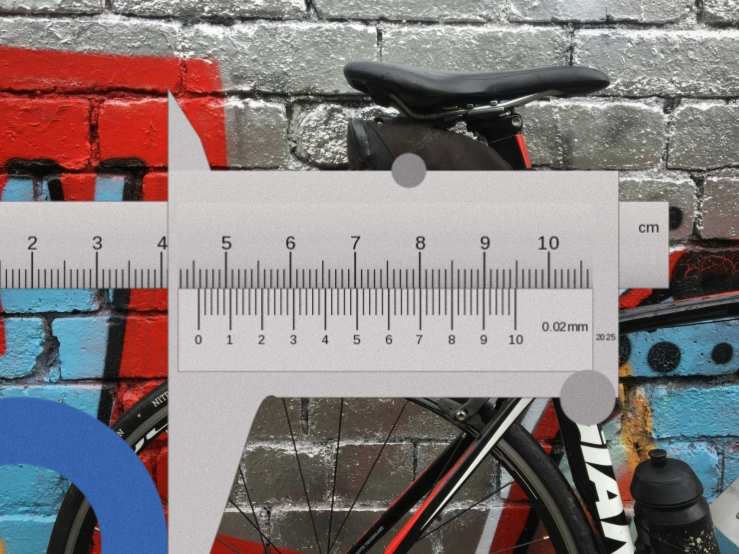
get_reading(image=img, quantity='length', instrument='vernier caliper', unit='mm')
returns 45.8 mm
